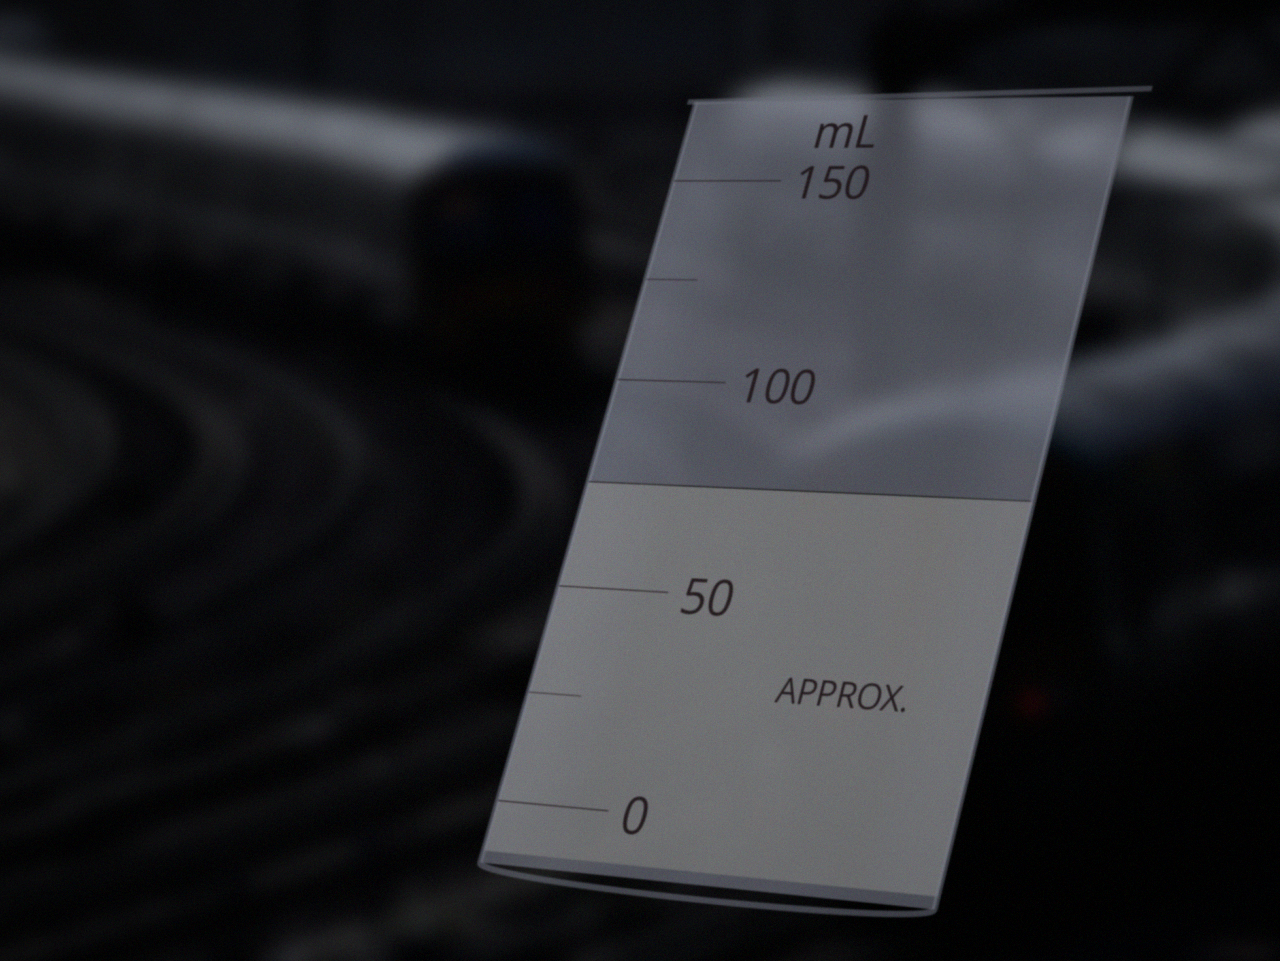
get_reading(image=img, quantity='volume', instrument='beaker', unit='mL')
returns 75 mL
